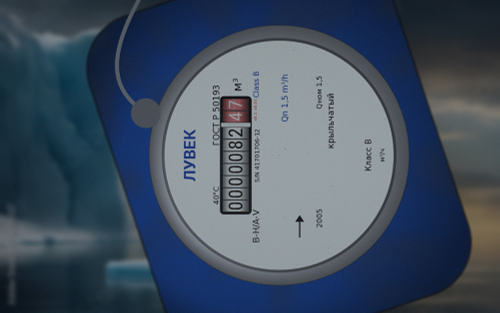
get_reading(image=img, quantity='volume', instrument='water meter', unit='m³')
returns 82.47 m³
